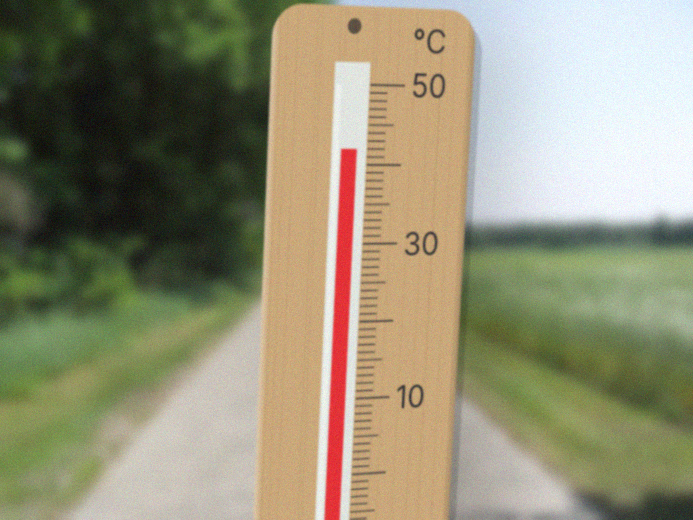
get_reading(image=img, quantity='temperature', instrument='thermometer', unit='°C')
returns 42 °C
